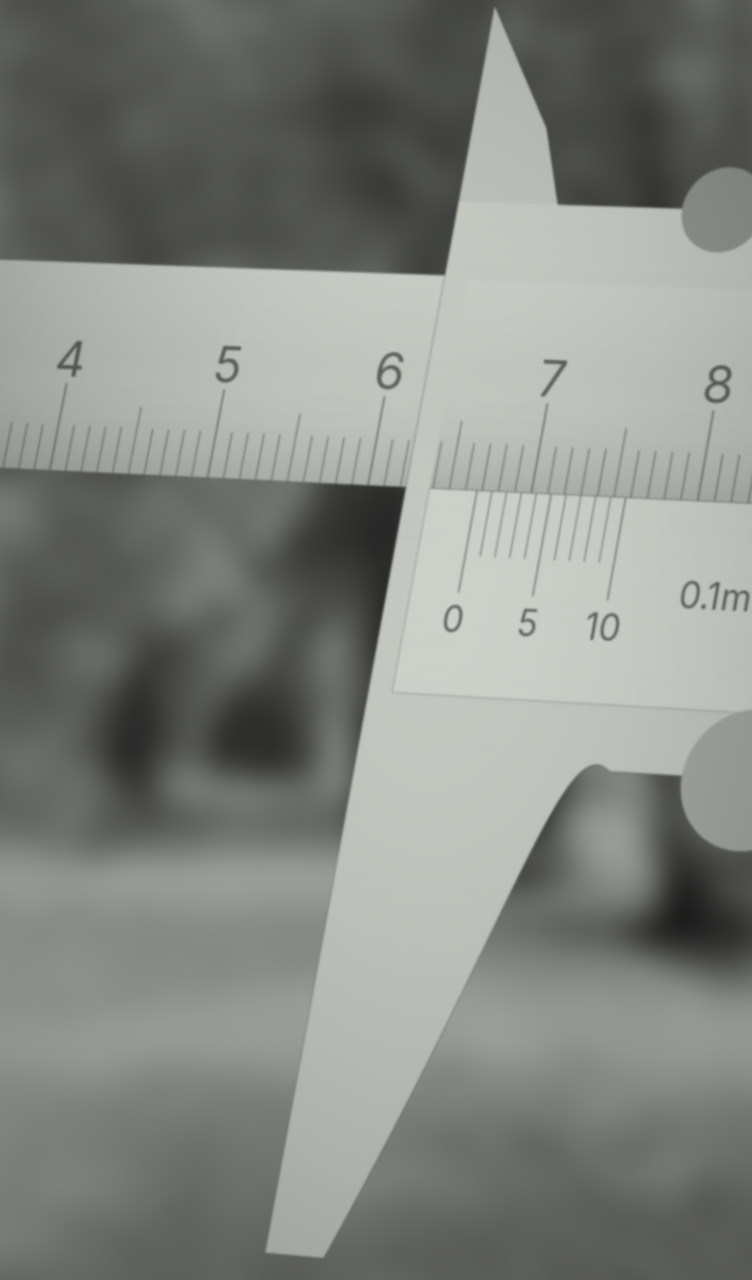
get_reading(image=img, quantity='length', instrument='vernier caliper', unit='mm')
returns 66.7 mm
